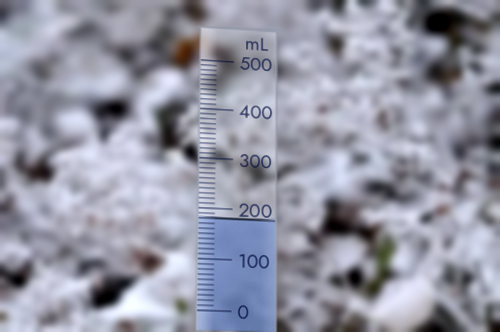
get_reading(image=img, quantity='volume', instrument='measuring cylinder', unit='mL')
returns 180 mL
